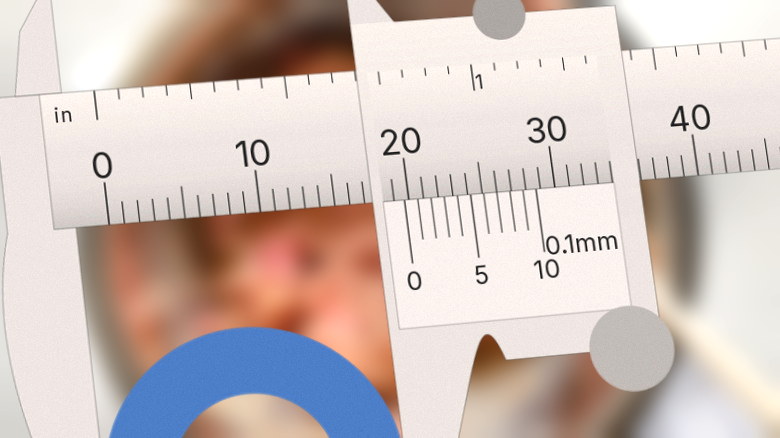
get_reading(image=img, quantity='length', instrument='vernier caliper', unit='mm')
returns 19.7 mm
